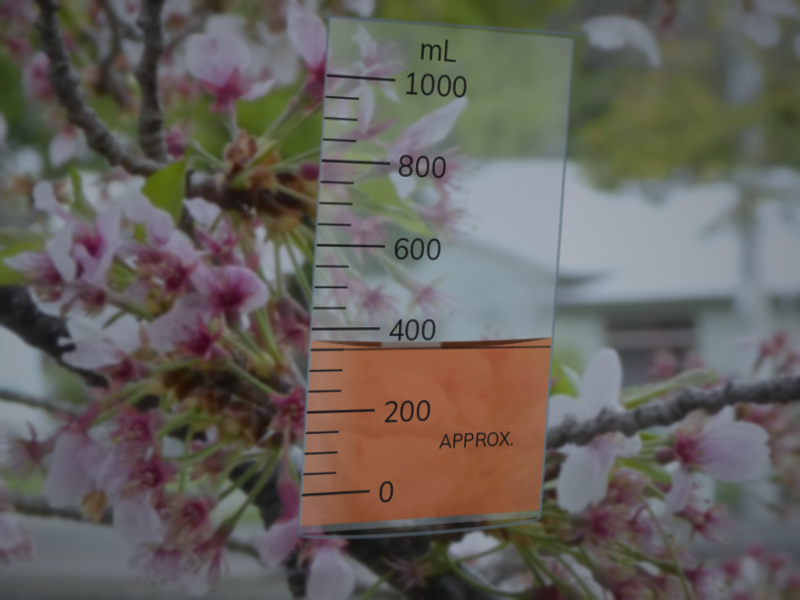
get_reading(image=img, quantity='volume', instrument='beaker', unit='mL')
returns 350 mL
